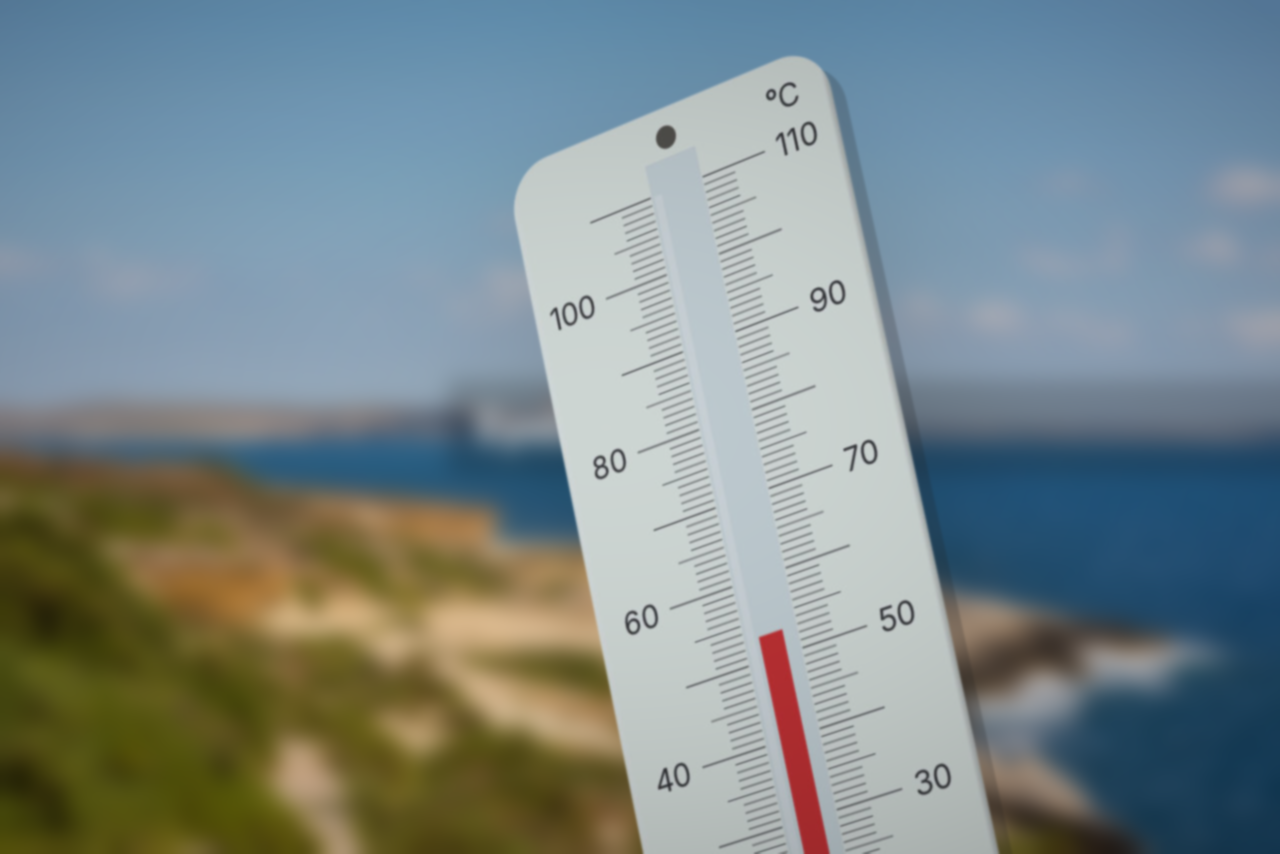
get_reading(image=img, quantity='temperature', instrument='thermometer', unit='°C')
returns 53 °C
